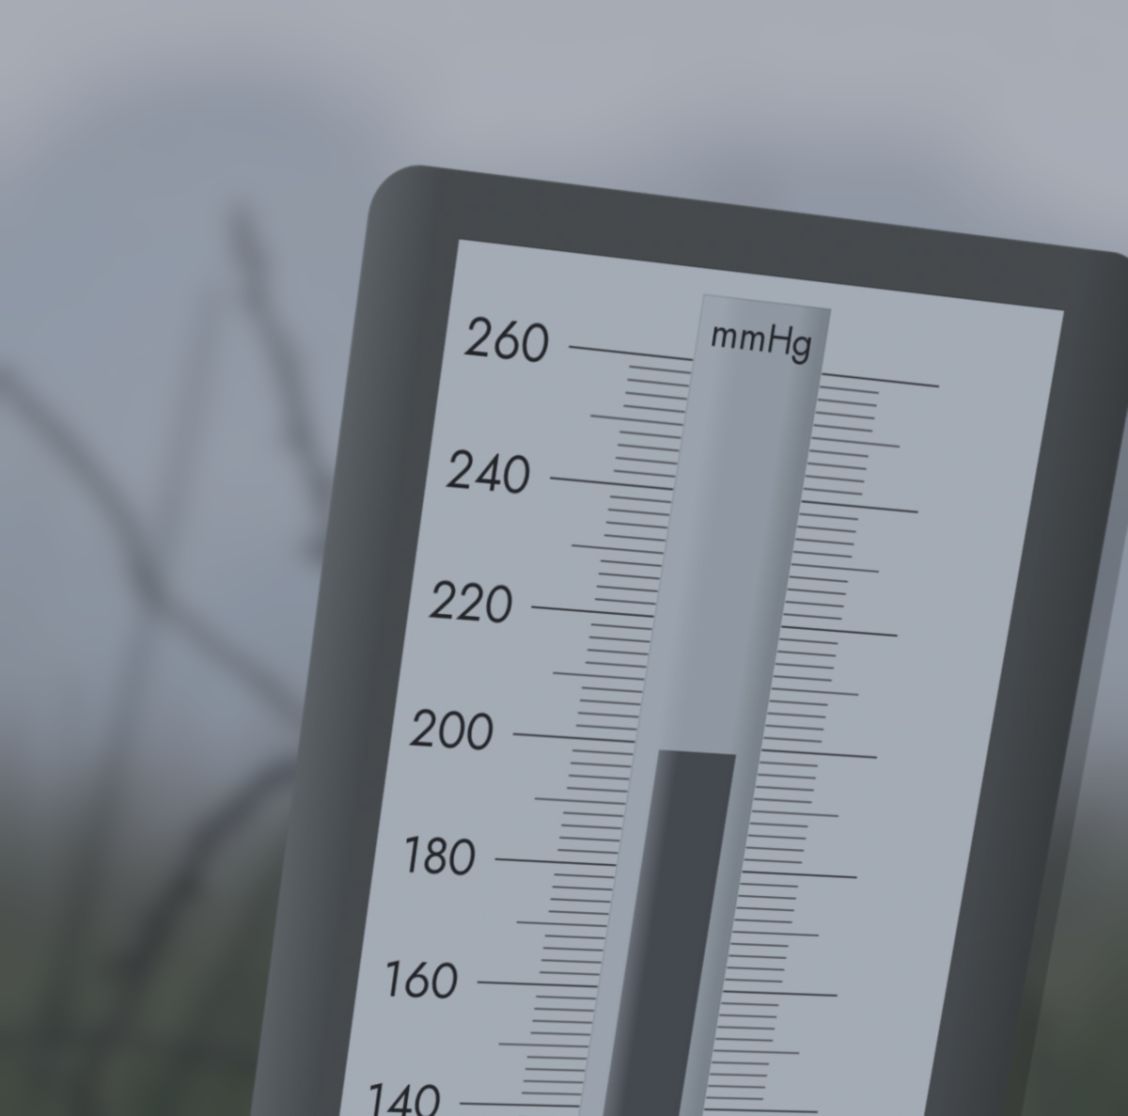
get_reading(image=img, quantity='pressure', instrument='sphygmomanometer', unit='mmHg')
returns 199 mmHg
